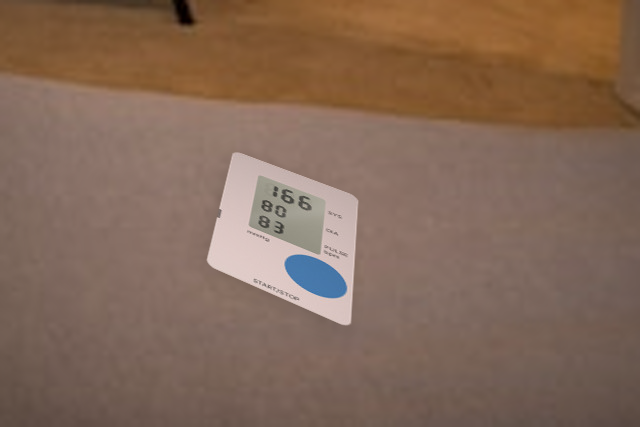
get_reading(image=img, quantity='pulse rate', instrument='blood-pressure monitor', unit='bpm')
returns 83 bpm
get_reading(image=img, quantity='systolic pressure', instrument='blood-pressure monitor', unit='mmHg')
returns 166 mmHg
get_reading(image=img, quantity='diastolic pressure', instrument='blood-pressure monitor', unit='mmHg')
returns 80 mmHg
